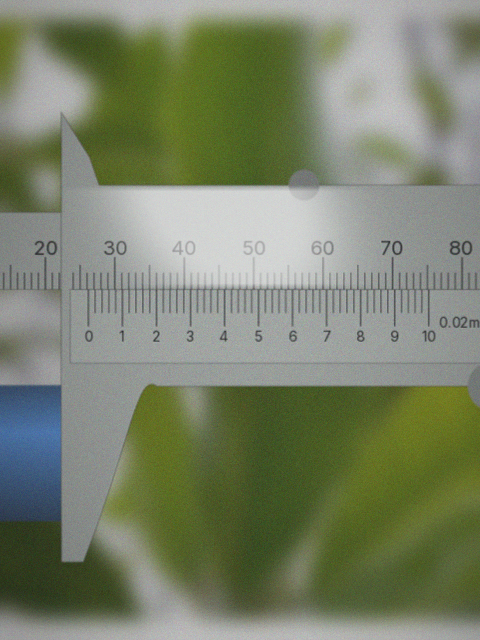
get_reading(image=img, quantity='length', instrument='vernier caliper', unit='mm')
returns 26.2 mm
